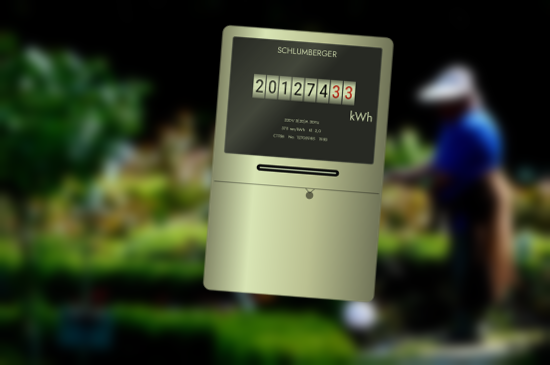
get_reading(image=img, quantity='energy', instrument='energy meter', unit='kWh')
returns 201274.33 kWh
